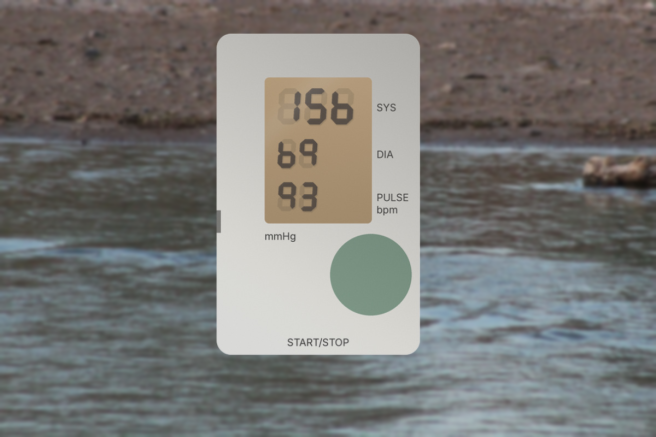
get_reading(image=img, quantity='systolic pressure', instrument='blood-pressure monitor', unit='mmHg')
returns 156 mmHg
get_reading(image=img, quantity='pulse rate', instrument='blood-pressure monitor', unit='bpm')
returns 93 bpm
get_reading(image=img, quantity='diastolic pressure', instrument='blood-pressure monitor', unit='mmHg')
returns 69 mmHg
